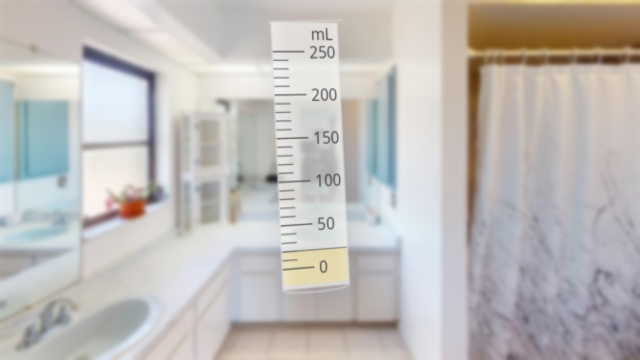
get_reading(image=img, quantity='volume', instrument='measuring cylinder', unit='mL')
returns 20 mL
